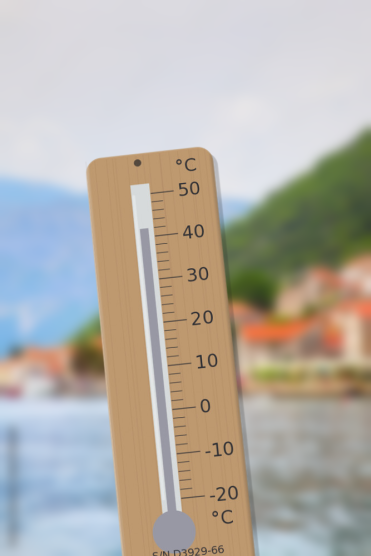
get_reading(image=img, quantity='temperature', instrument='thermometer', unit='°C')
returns 42 °C
